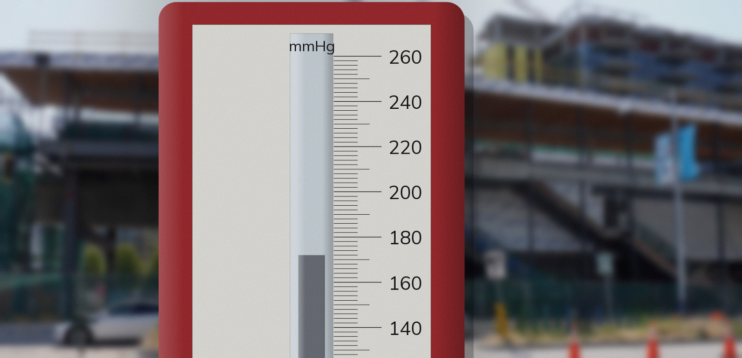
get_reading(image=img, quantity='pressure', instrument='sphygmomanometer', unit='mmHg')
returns 172 mmHg
